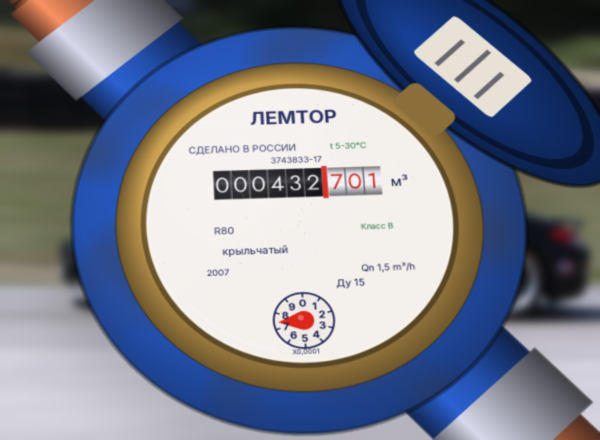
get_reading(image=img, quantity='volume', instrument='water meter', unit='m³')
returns 432.7017 m³
